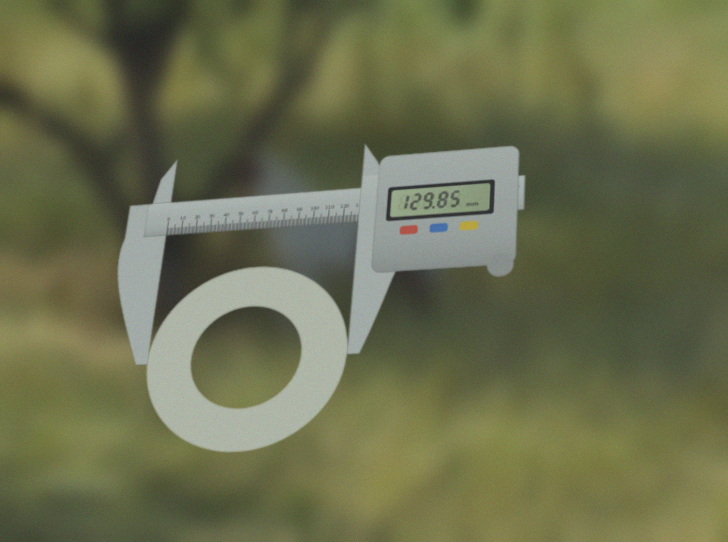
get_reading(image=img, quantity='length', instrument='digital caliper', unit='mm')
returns 129.85 mm
